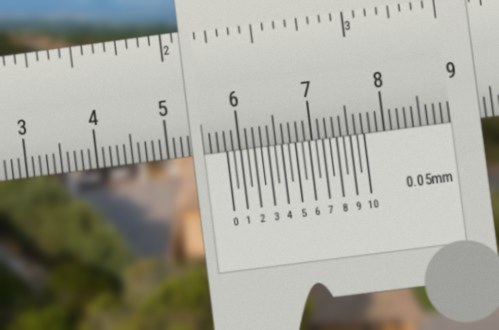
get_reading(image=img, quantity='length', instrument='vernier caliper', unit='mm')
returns 58.2 mm
